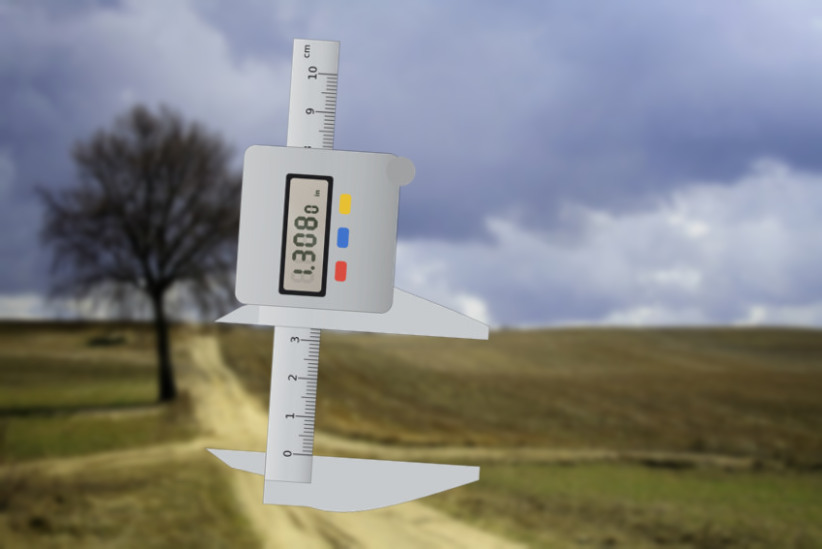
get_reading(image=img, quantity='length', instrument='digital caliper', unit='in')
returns 1.3080 in
